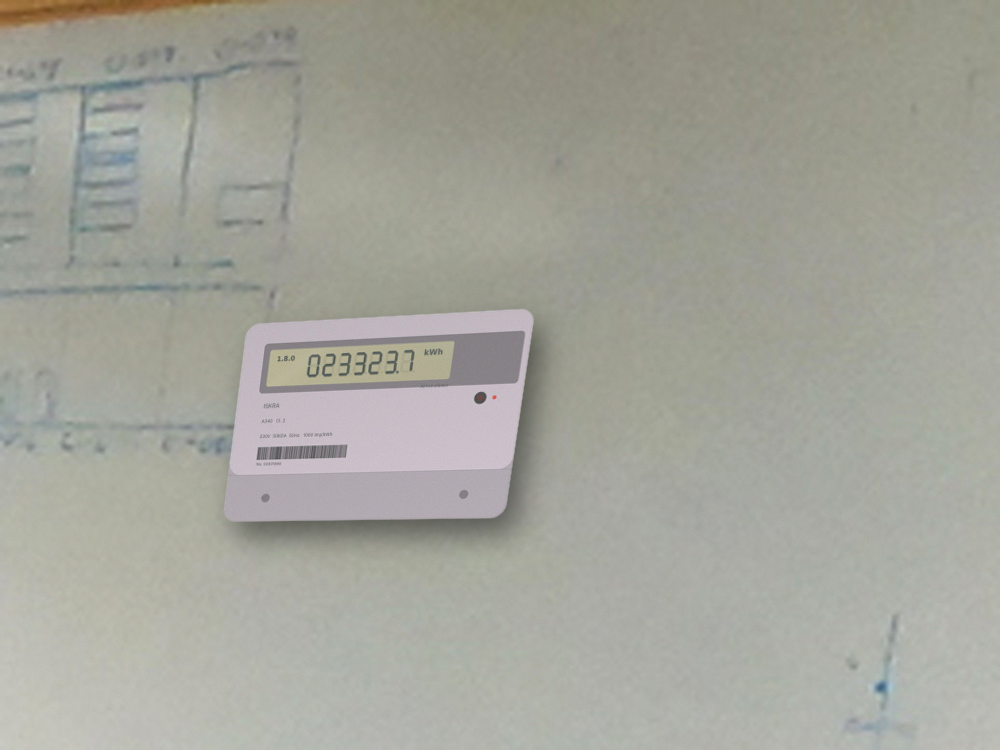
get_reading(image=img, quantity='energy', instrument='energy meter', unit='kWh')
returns 23323.7 kWh
